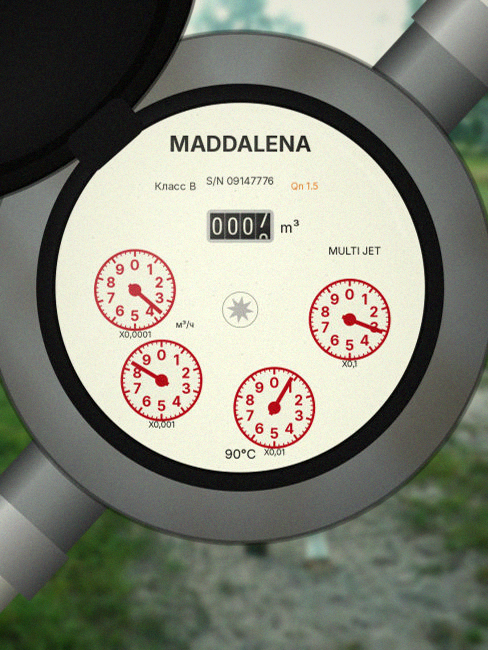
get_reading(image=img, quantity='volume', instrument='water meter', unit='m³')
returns 7.3083 m³
